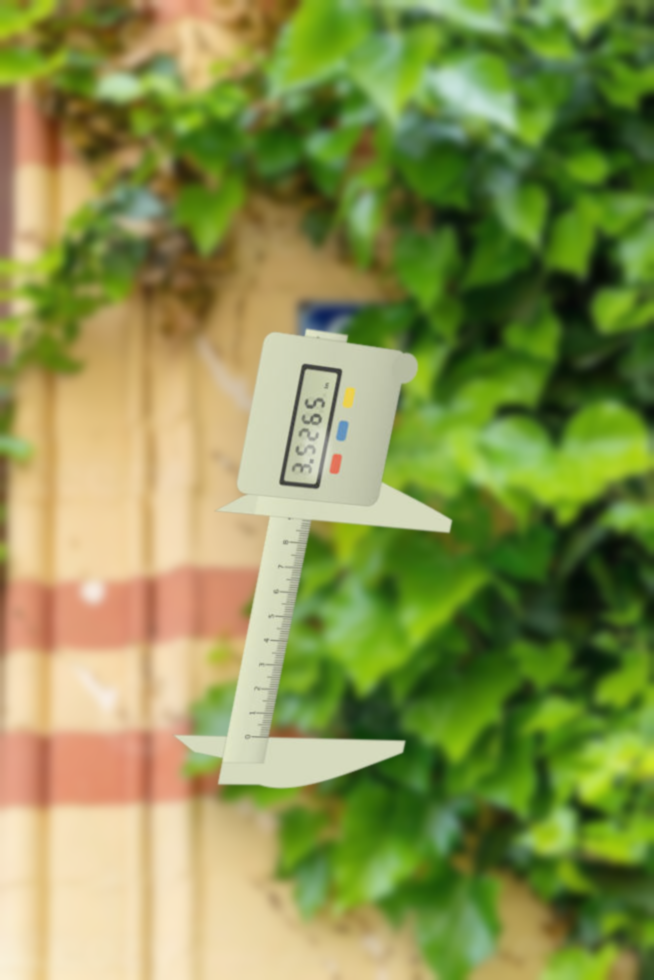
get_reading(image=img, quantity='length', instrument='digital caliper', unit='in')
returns 3.5265 in
